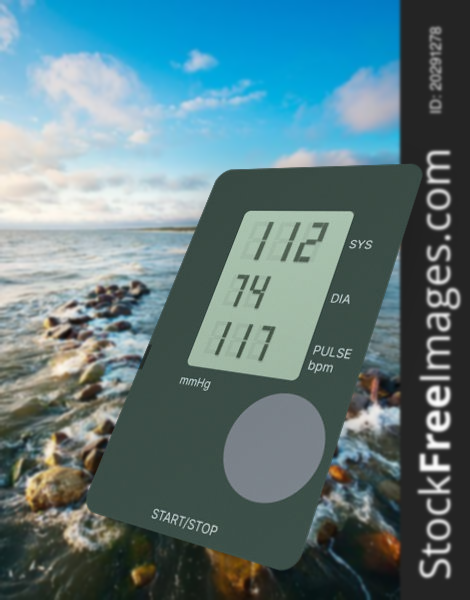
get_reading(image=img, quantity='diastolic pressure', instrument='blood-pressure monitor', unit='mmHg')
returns 74 mmHg
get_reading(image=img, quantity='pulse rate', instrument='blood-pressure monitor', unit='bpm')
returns 117 bpm
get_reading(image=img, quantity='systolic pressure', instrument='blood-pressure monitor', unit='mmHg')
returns 112 mmHg
